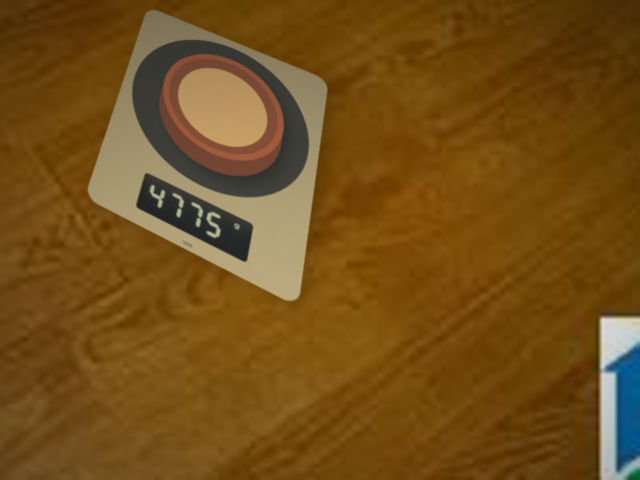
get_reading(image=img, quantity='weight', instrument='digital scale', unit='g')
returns 4775 g
